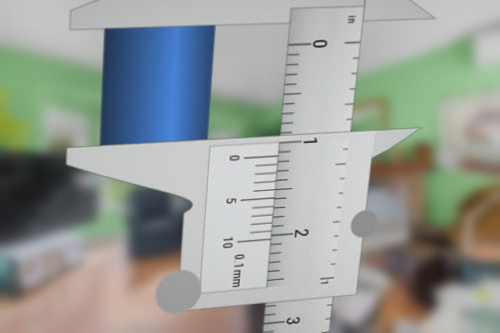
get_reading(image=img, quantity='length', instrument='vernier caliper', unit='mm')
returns 11.4 mm
